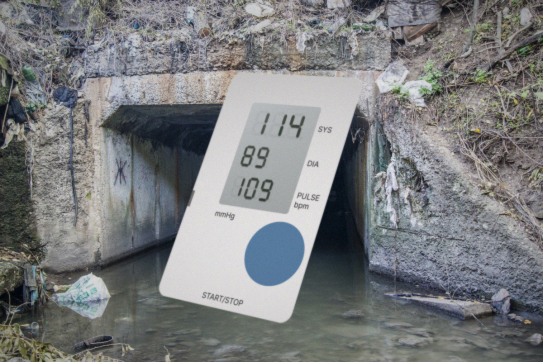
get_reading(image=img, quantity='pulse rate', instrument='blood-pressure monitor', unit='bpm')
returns 109 bpm
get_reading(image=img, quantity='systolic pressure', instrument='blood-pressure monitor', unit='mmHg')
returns 114 mmHg
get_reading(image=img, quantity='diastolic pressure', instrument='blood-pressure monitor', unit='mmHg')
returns 89 mmHg
